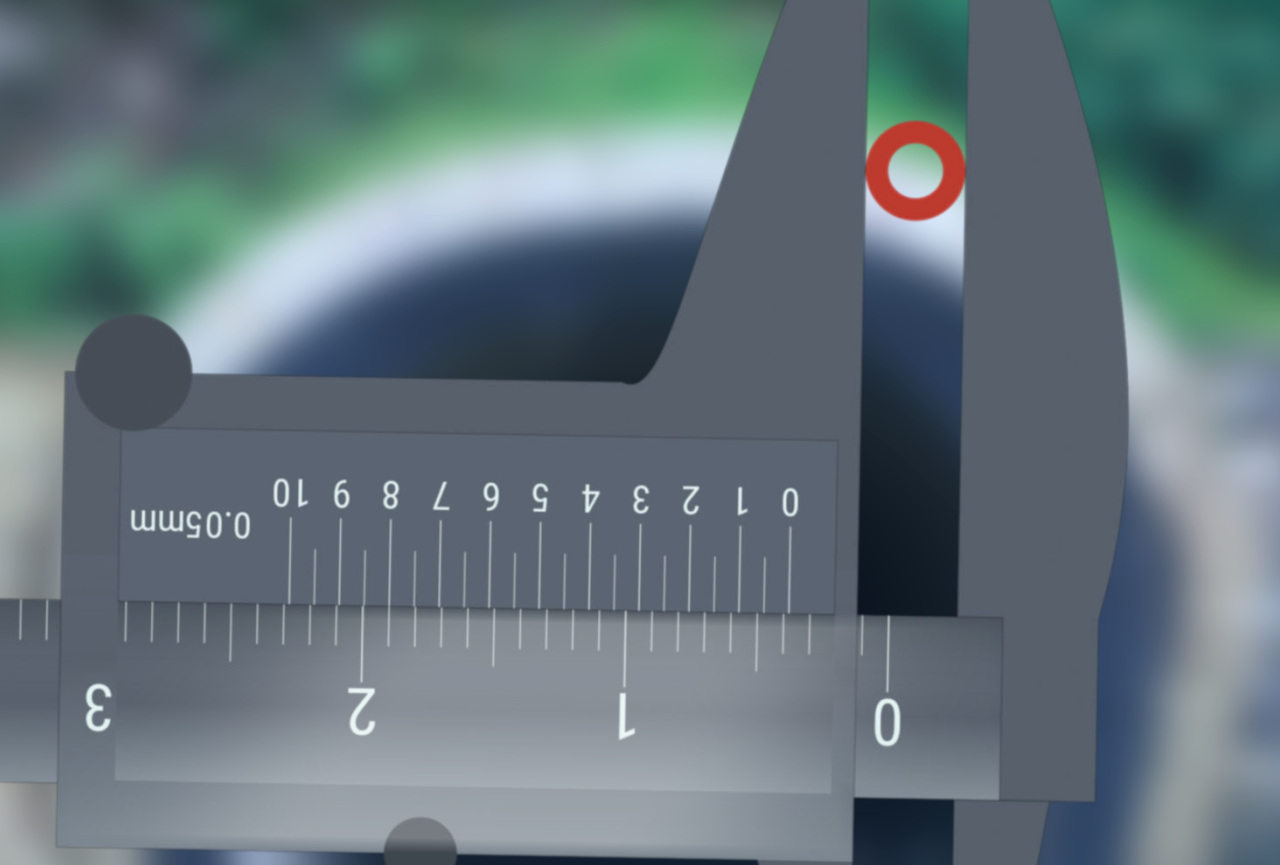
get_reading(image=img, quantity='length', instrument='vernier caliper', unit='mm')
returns 3.8 mm
